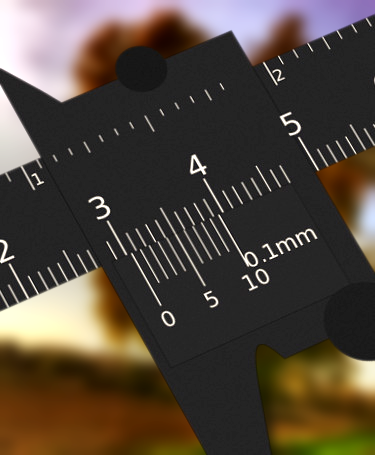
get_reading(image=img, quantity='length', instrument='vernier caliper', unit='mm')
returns 30.5 mm
